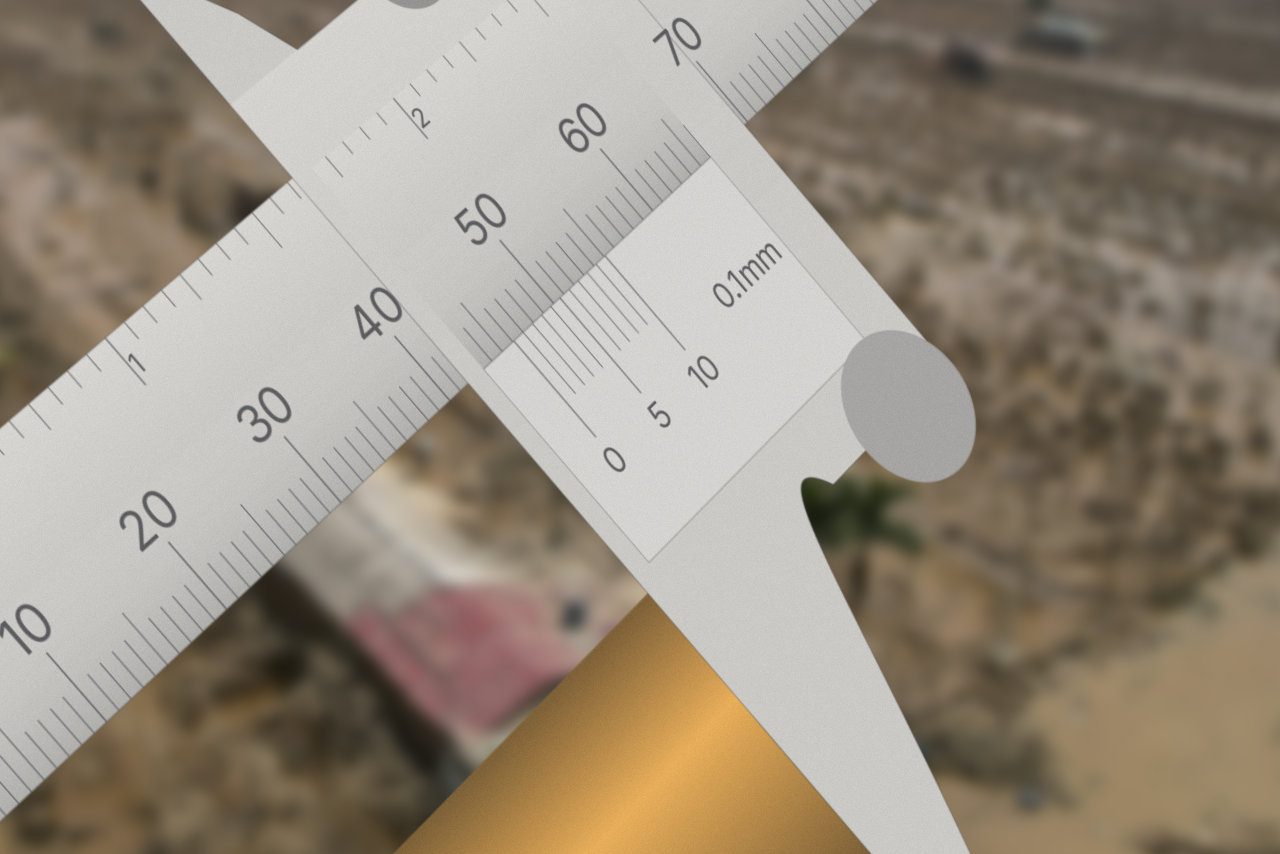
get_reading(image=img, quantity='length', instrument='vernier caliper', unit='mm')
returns 46.1 mm
